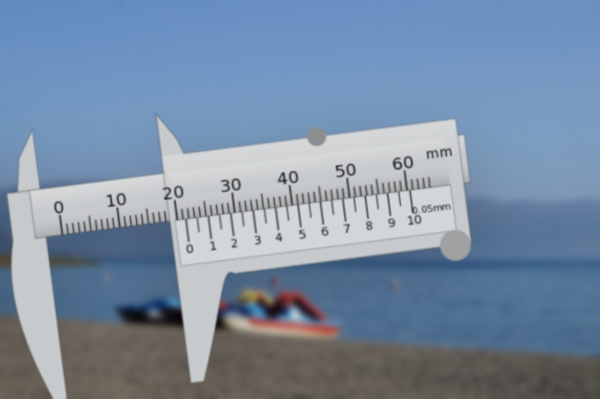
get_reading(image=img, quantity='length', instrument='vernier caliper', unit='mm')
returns 21.5 mm
